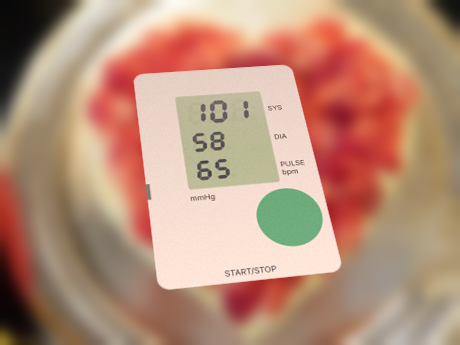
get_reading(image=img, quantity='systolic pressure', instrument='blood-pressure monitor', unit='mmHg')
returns 101 mmHg
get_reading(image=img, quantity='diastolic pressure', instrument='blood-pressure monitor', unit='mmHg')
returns 58 mmHg
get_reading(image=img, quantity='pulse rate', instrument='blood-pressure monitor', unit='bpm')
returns 65 bpm
